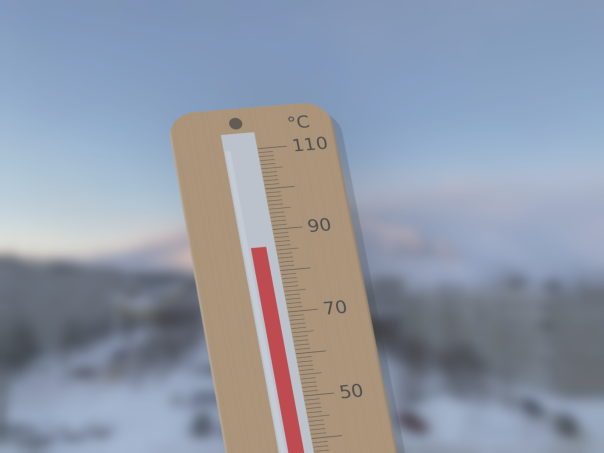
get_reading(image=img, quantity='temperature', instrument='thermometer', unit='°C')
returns 86 °C
